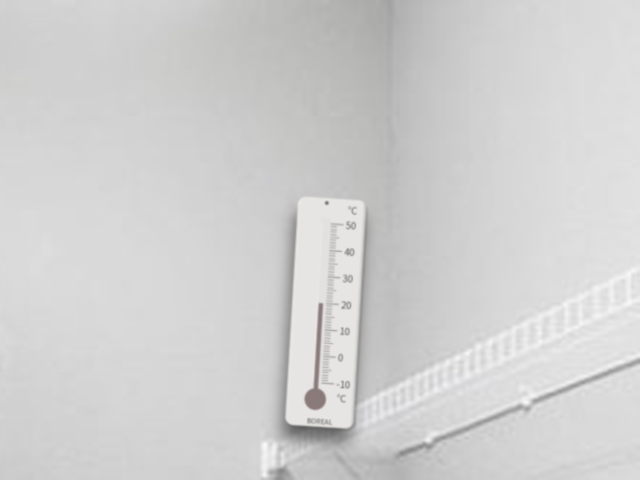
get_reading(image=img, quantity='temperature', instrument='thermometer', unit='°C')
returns 20 °C
